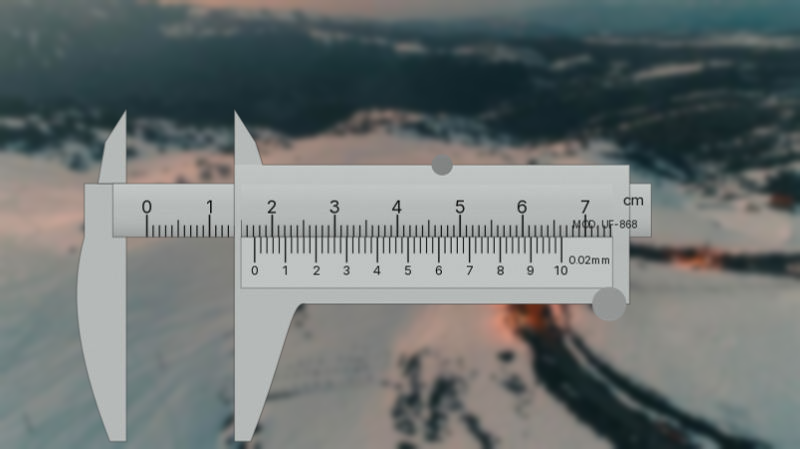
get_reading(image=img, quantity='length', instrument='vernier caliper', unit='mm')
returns 17.2 mm
